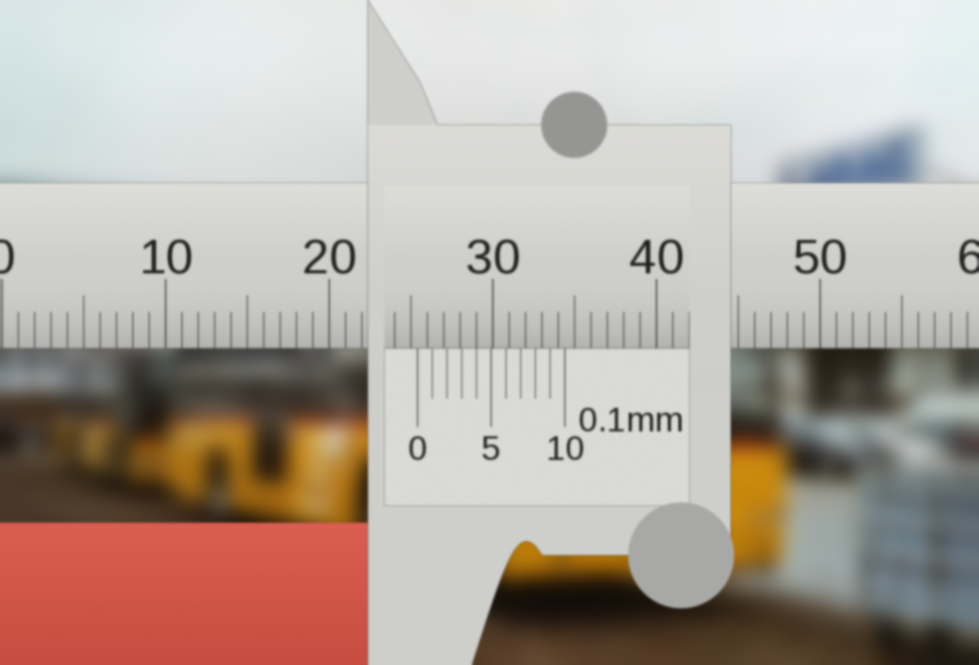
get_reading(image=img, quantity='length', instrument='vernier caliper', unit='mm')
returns 25.4 mm
